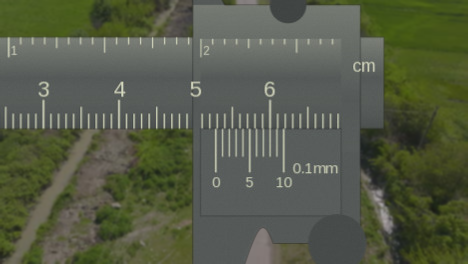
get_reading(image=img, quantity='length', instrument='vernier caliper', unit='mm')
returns 52.8 mm
